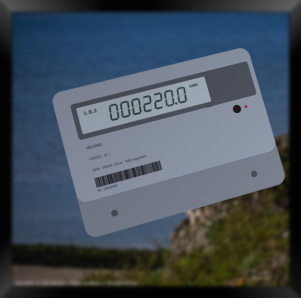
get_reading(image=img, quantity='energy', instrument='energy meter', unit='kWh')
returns 220.0 kWh
